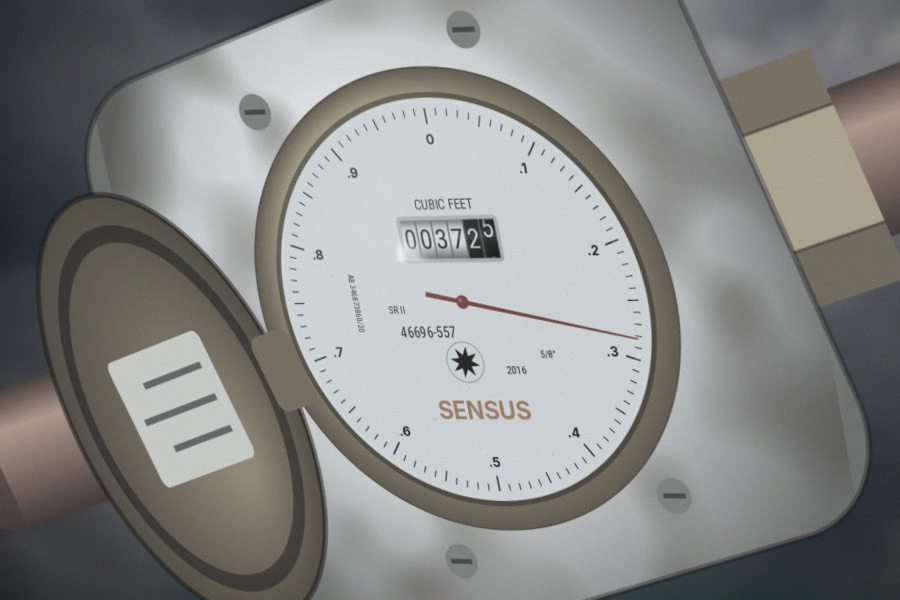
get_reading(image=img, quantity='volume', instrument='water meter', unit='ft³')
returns 3725.28 ft³
